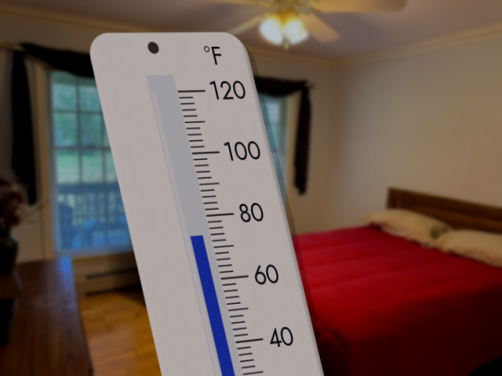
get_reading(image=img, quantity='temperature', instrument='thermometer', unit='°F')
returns 74 °F
